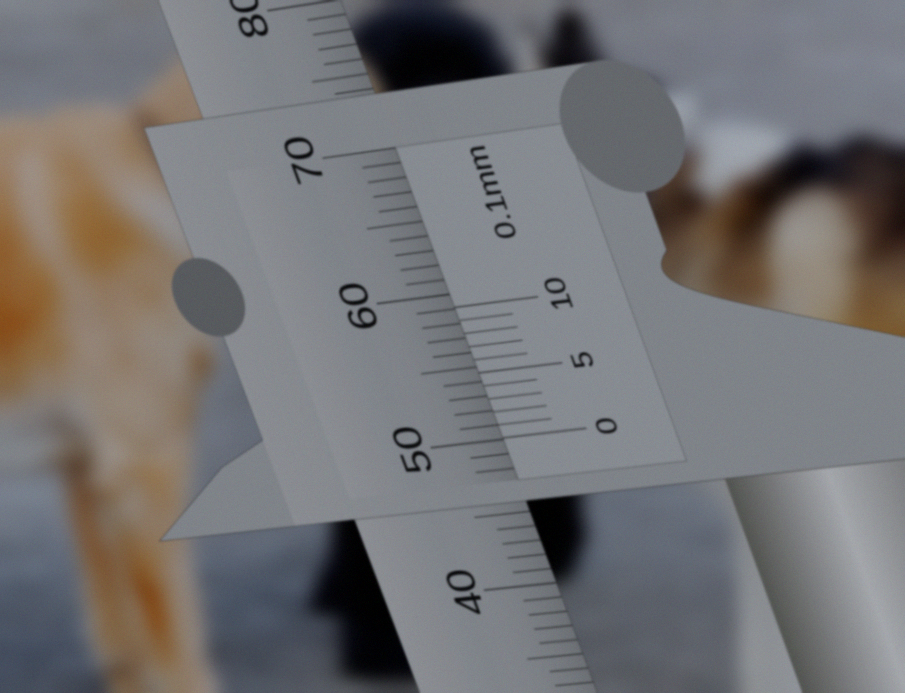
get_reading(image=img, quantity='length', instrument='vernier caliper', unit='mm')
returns 50.1 mm
